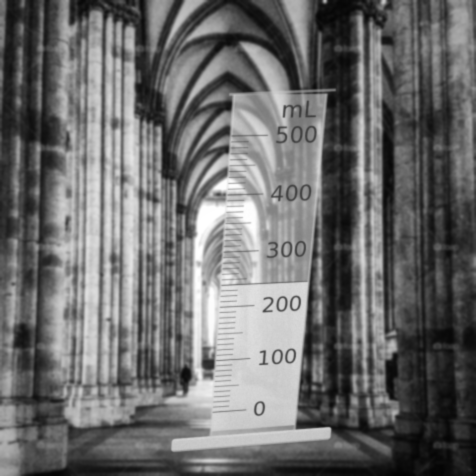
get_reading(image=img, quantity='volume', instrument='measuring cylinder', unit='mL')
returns 240 mL
